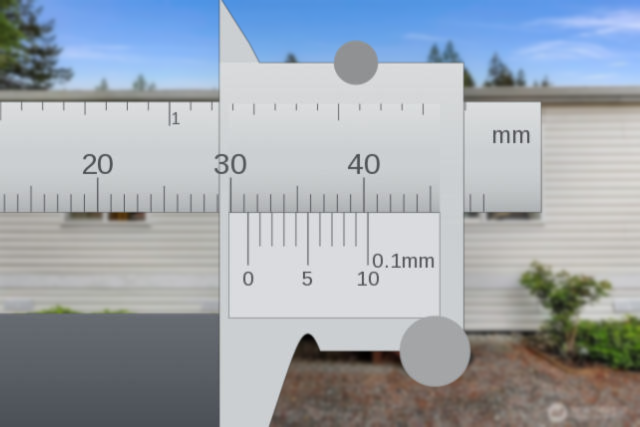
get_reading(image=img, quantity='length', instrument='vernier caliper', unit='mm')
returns 31.3 mm
